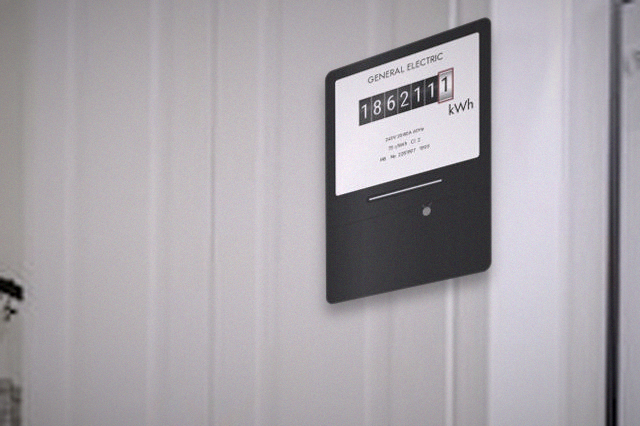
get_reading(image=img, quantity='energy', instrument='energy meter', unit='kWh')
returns 186211.1 kWh
